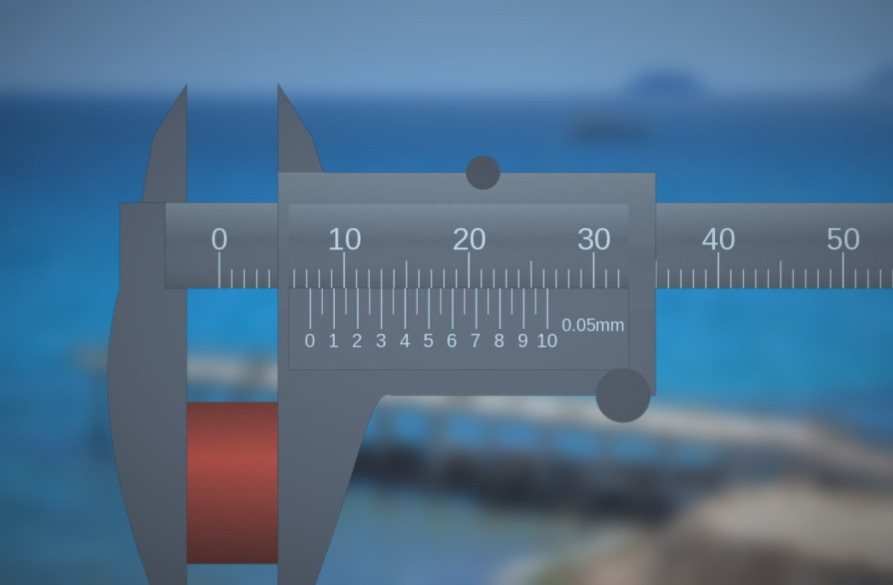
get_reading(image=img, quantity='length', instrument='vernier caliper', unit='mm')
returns 7.3 mm
